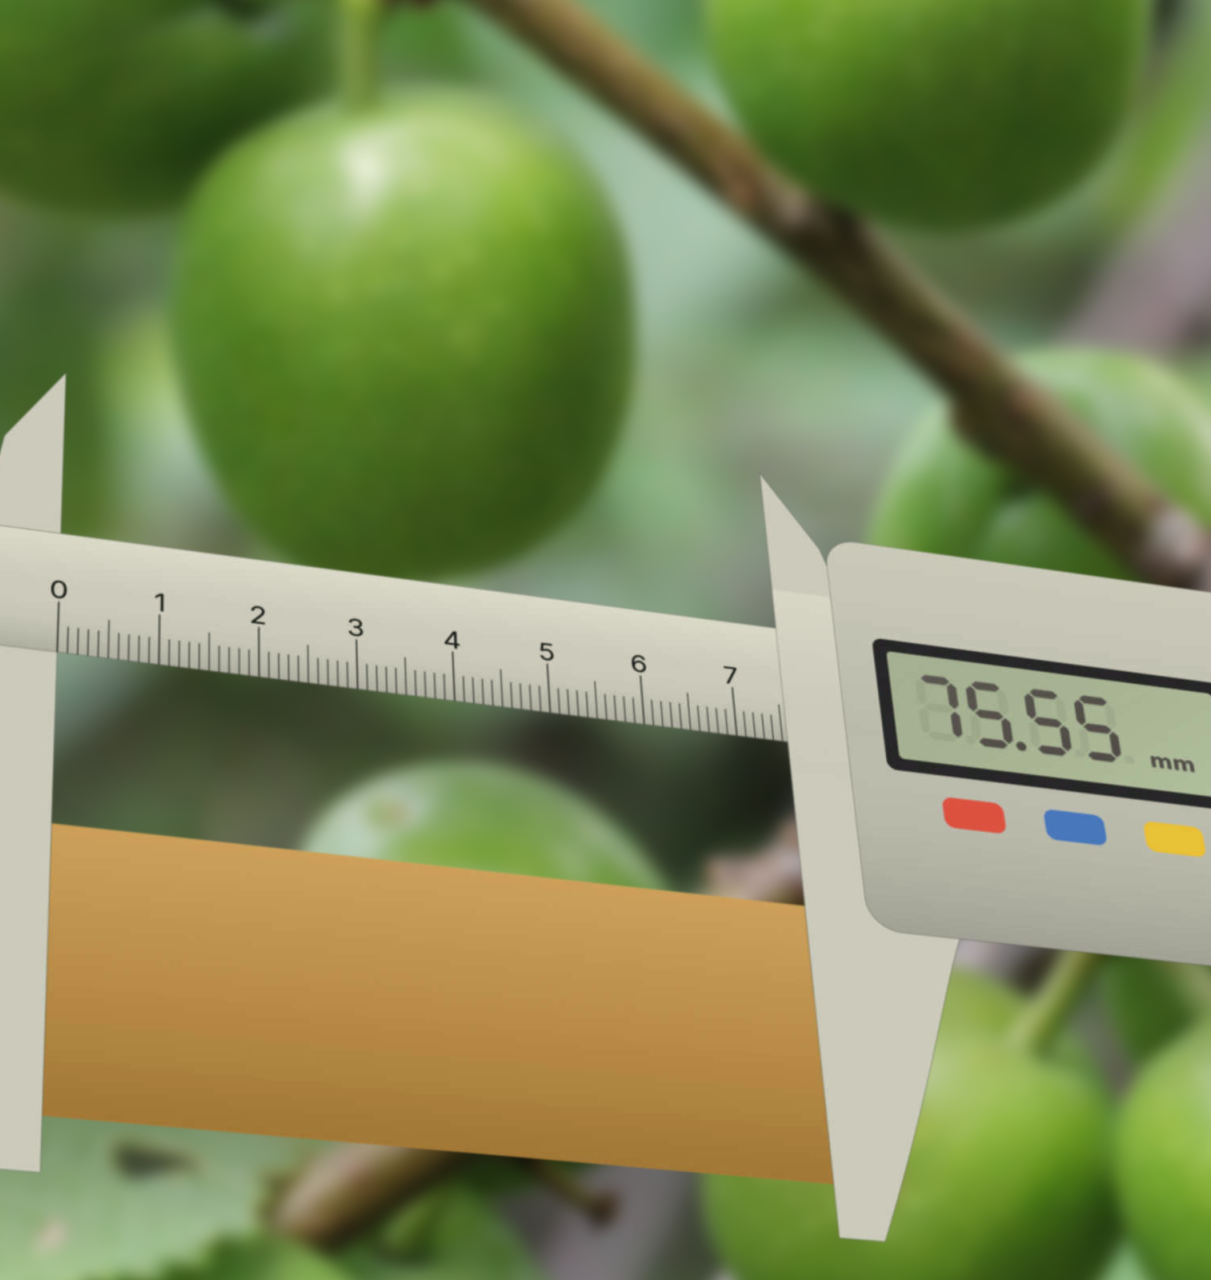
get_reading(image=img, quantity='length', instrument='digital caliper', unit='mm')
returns 75.55 mm
